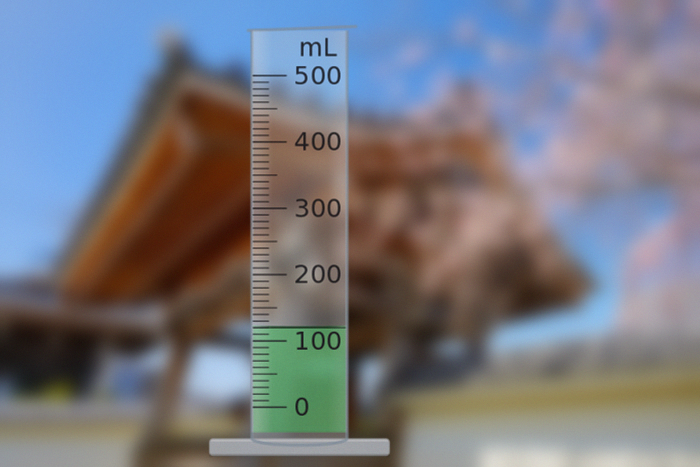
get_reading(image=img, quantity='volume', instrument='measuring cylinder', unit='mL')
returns 120 mL
